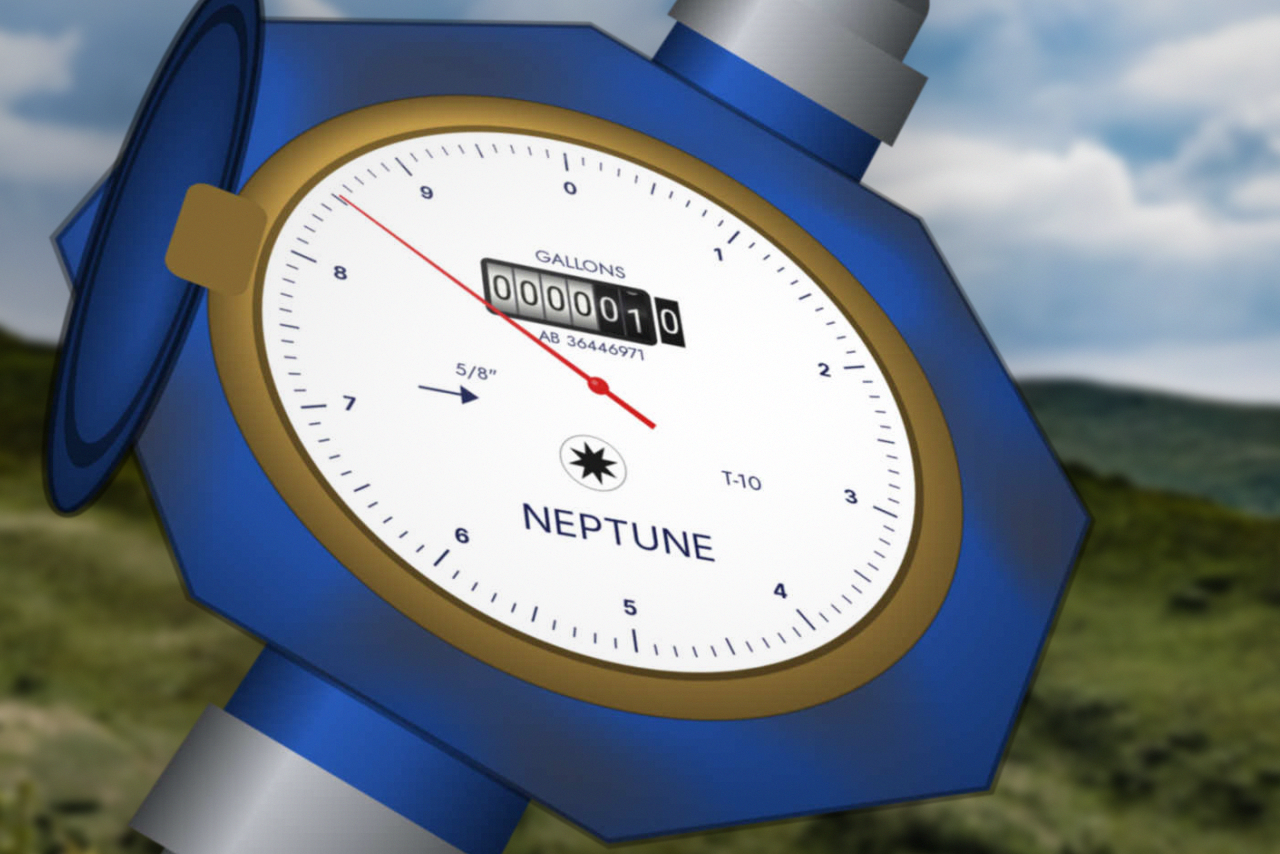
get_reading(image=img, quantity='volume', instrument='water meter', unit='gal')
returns 8.5 gal
